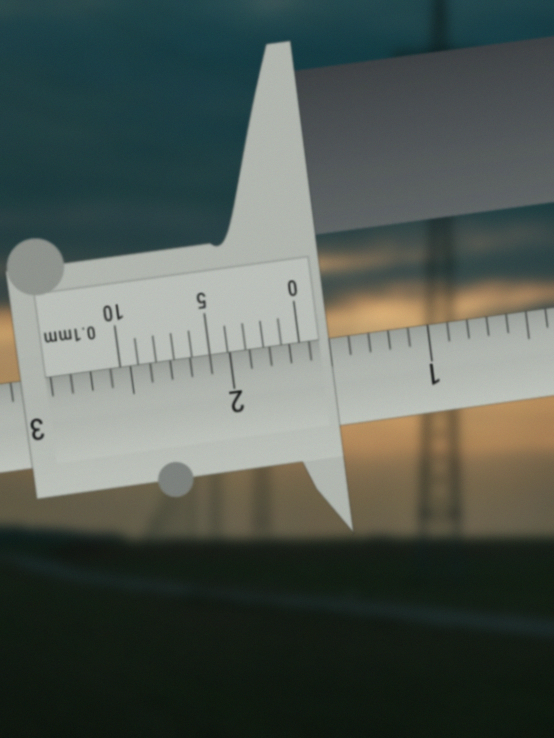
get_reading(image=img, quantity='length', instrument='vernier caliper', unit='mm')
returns 16.5 mm
